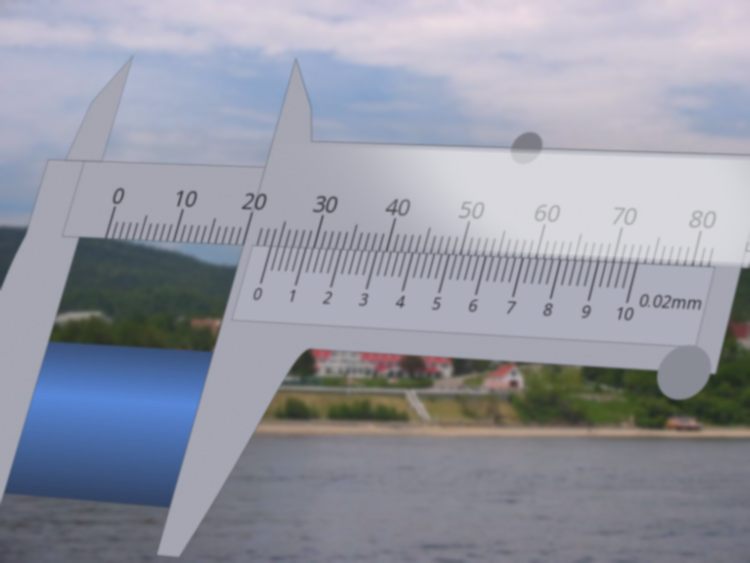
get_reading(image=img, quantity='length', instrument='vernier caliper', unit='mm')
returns 24.0 mm
